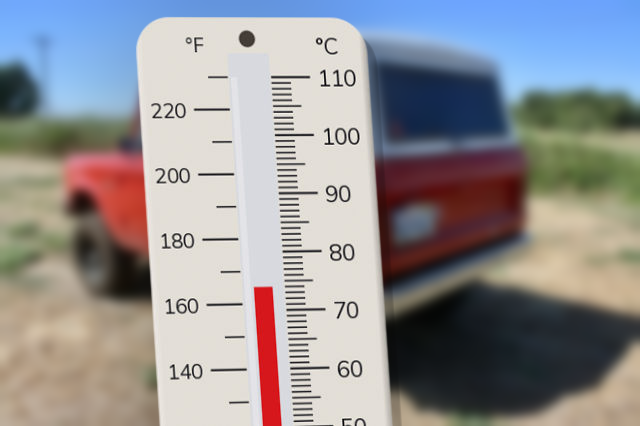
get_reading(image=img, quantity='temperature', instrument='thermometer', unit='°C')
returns 74 °C
